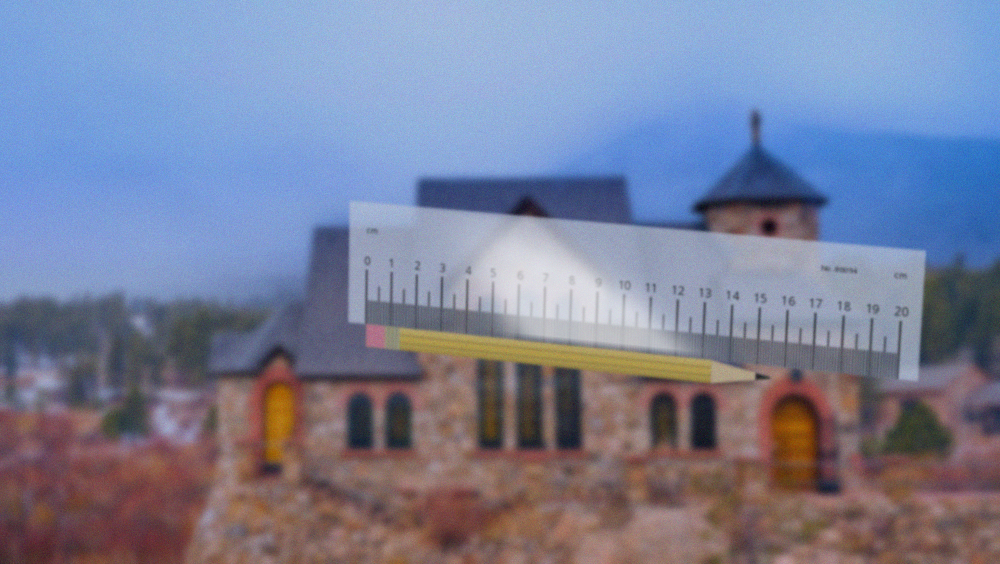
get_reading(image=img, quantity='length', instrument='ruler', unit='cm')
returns 15.5 cm
